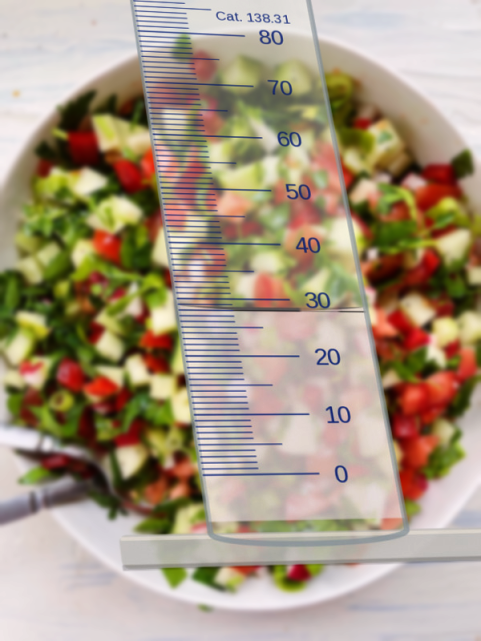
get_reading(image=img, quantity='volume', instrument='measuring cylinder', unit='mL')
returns 28 mL
